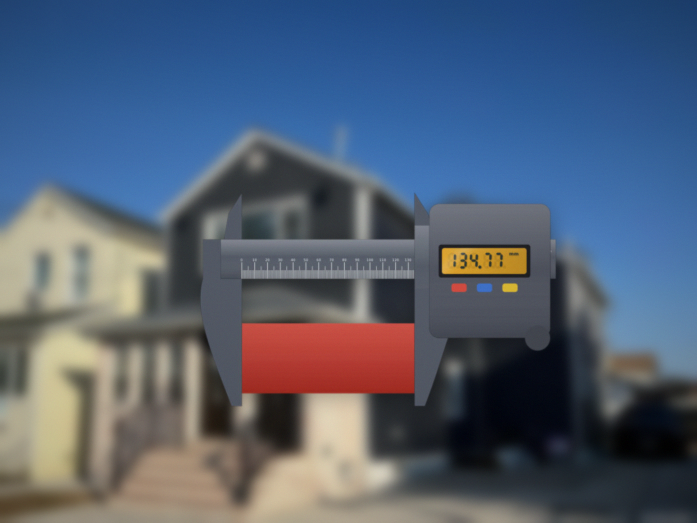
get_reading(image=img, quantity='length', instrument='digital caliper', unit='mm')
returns 134.77 mm
